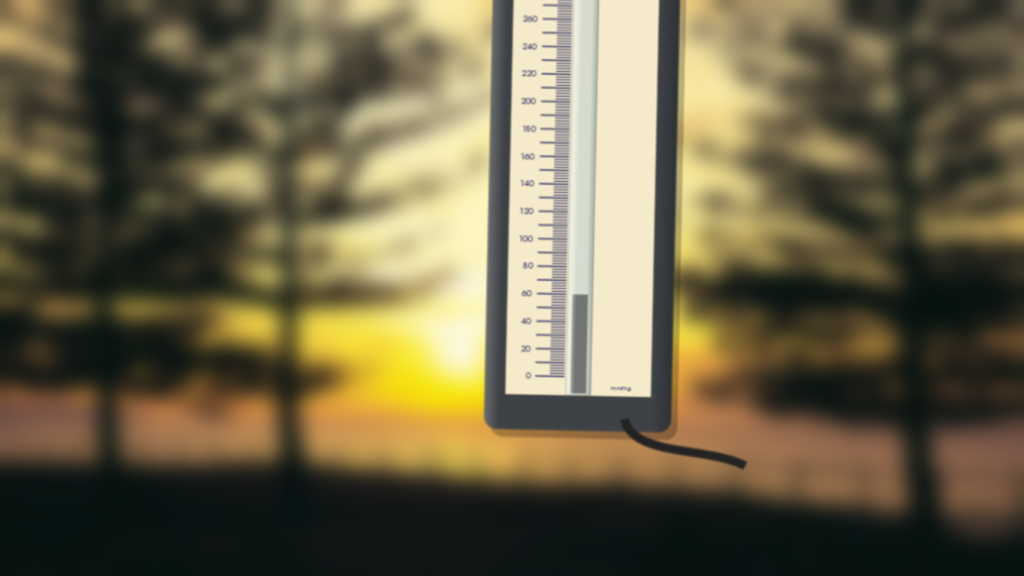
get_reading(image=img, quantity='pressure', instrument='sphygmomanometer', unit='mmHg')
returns 60 mmHg
